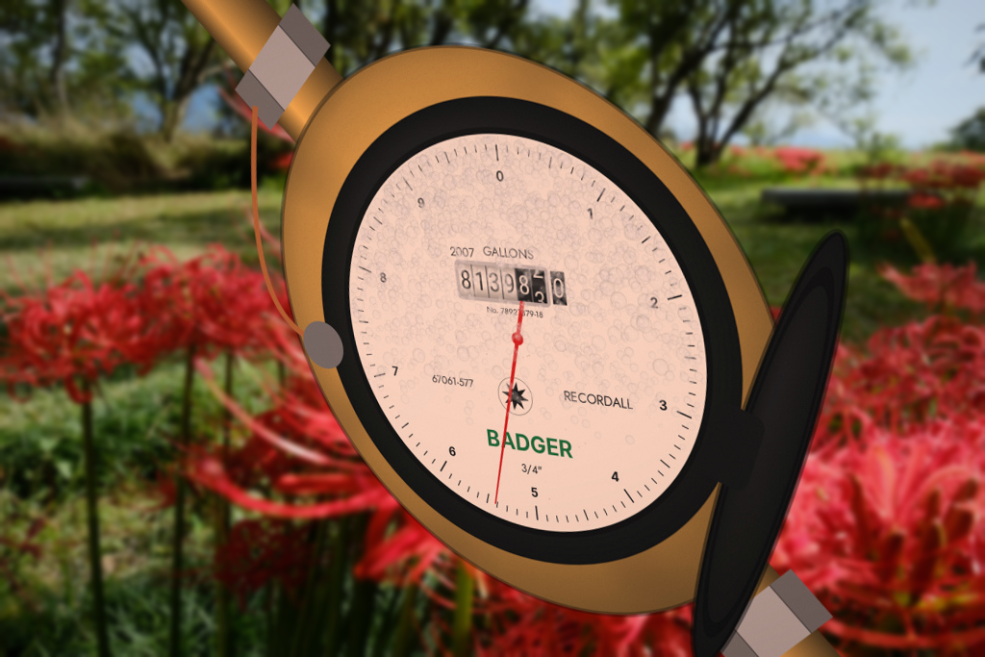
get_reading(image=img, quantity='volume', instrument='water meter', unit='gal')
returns 8139825.4 gal
